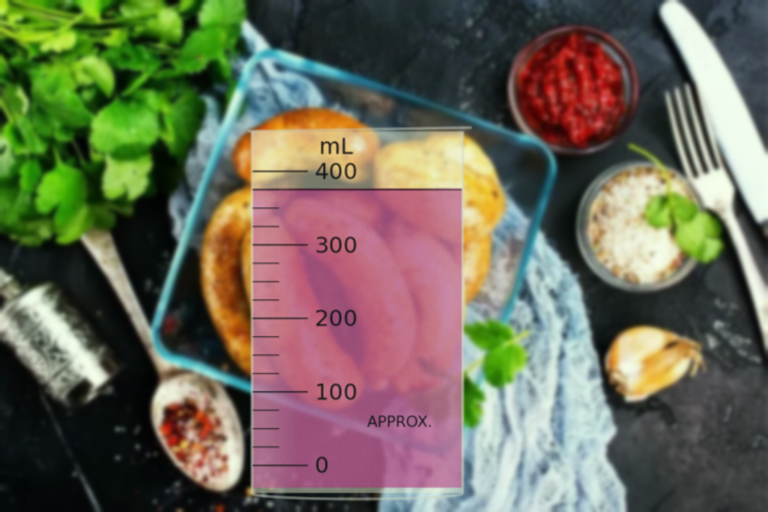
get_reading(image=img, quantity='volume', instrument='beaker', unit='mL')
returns 375 mL
